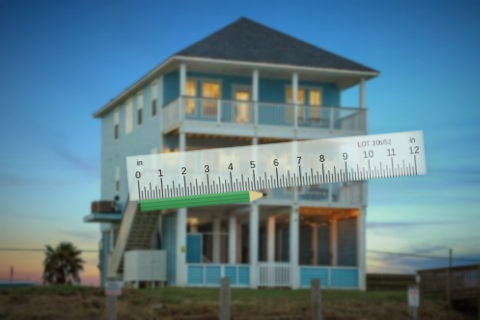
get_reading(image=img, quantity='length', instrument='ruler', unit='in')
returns 5.5 in
